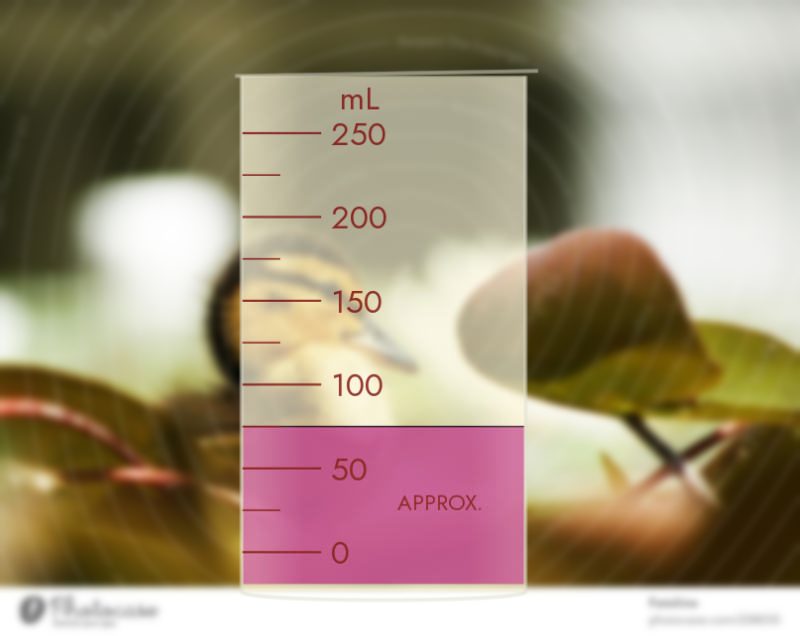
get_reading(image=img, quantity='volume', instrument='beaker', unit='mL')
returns 75 mL
